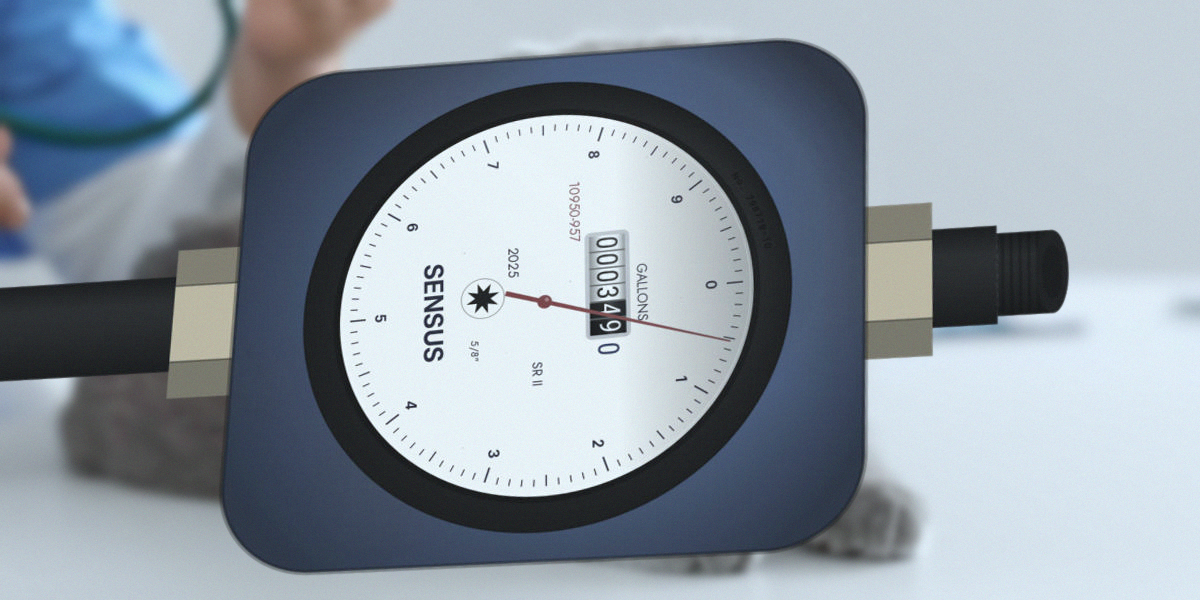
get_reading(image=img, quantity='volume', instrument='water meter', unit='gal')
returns 3490.5 gal
